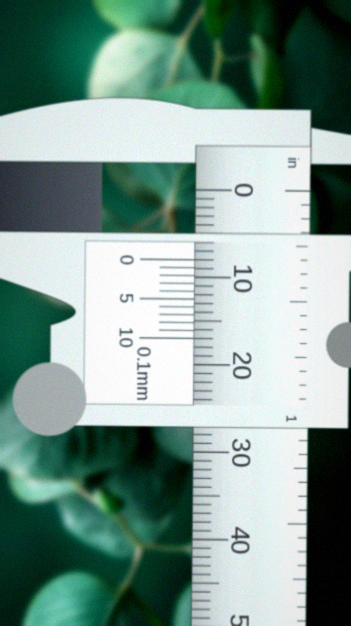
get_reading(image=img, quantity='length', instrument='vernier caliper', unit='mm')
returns 8.0 mm
